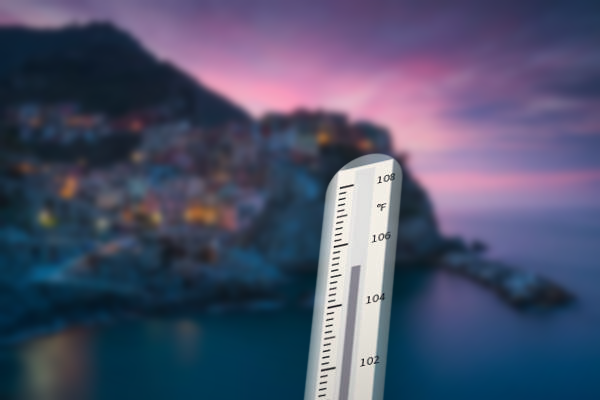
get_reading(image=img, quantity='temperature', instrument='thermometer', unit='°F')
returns 105.2 °F
